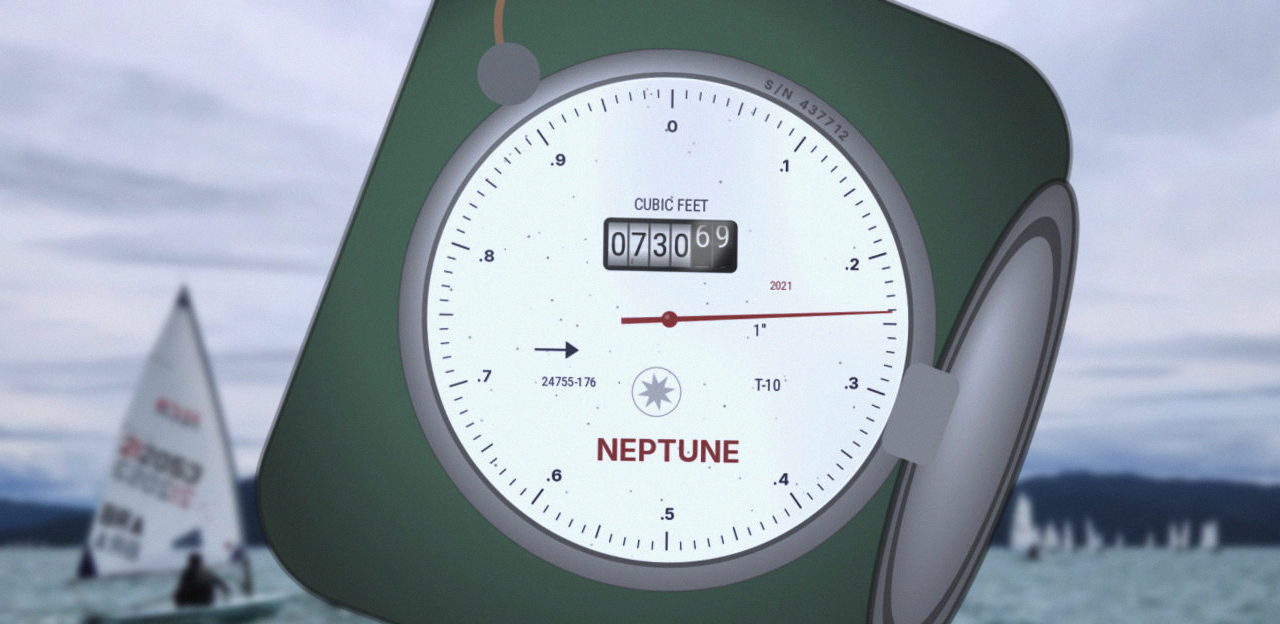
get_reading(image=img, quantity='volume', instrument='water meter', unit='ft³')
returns 73069.24 ft³
